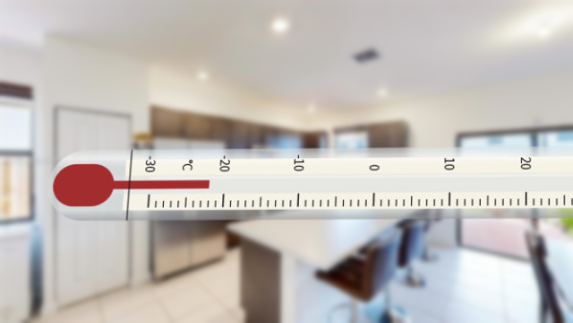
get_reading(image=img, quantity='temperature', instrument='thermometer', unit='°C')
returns -22 °C
